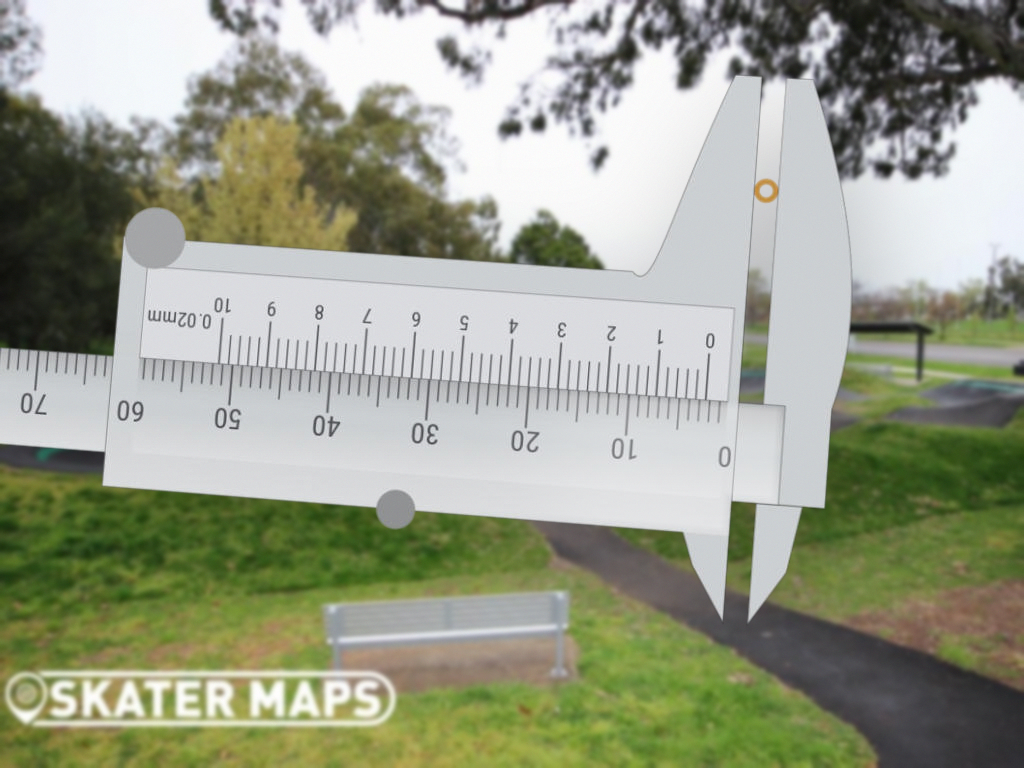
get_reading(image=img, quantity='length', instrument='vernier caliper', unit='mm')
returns 2.4 mm
